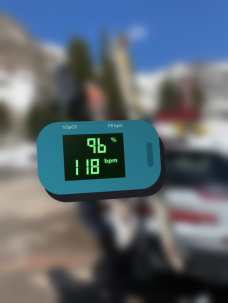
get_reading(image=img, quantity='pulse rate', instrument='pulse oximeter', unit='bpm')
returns 118 bpm
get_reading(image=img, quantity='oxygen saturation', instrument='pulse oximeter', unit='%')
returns 96 %
